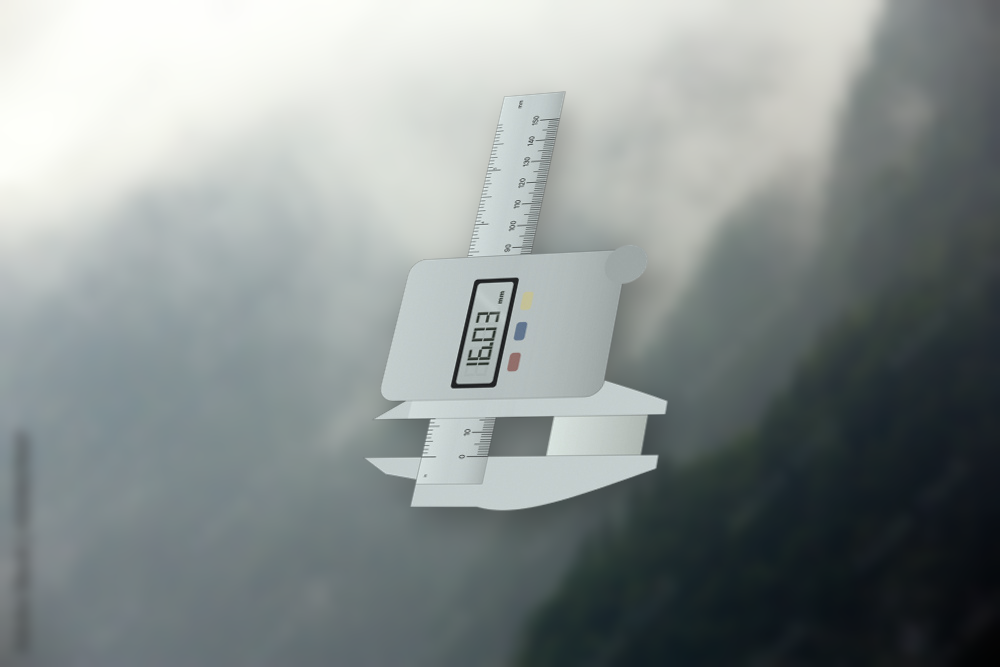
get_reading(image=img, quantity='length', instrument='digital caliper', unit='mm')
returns 16.03 mm
